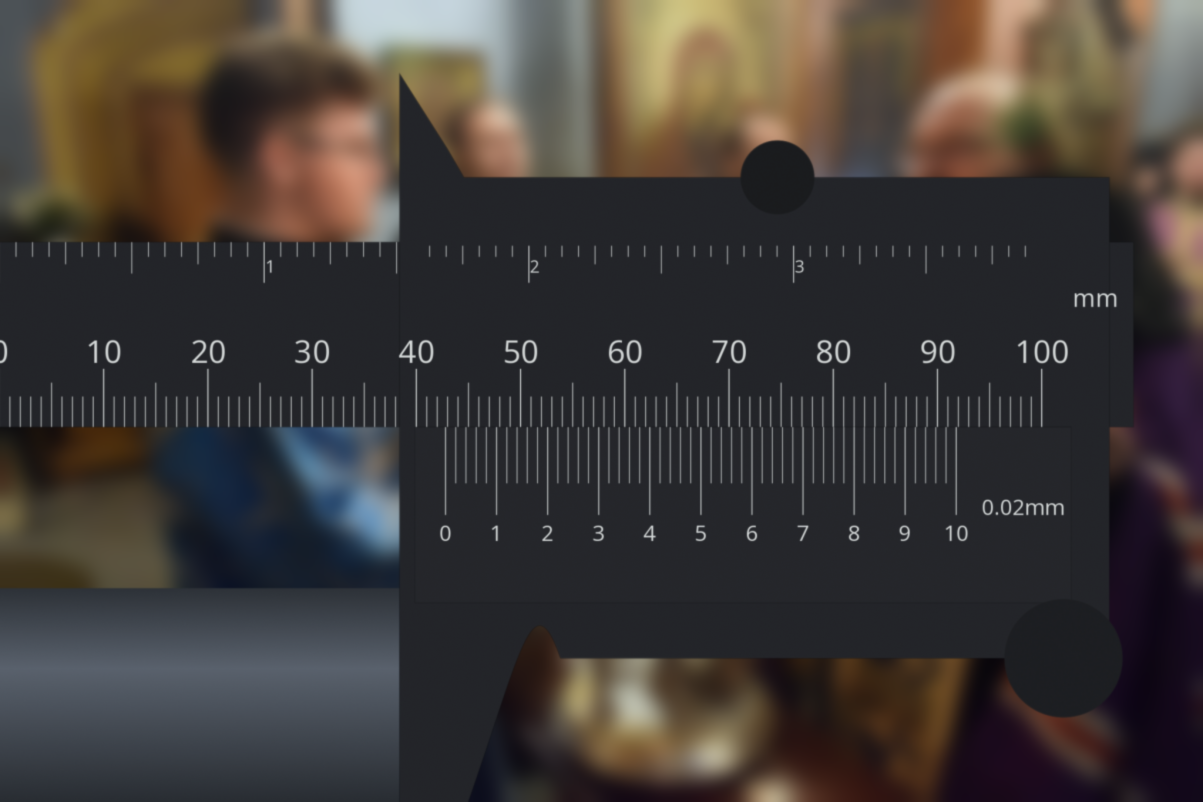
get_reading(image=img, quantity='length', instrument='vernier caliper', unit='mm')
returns 42.8 mm
